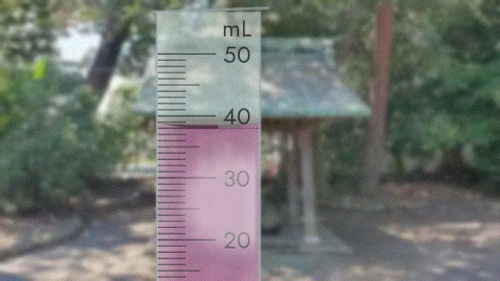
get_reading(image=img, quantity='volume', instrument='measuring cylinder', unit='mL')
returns 38 mL
